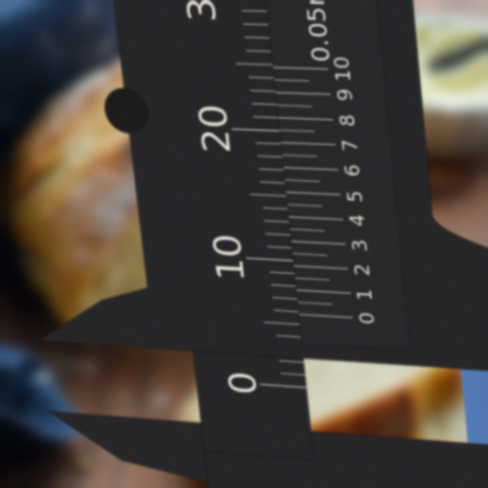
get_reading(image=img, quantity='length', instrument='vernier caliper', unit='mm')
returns 5.8 mm
